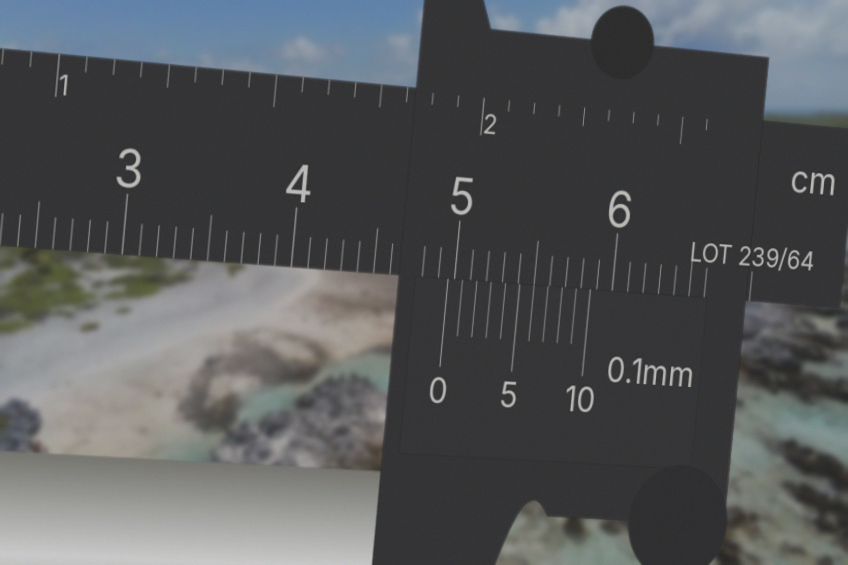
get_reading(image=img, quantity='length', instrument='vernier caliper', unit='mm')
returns 49.6 mm
